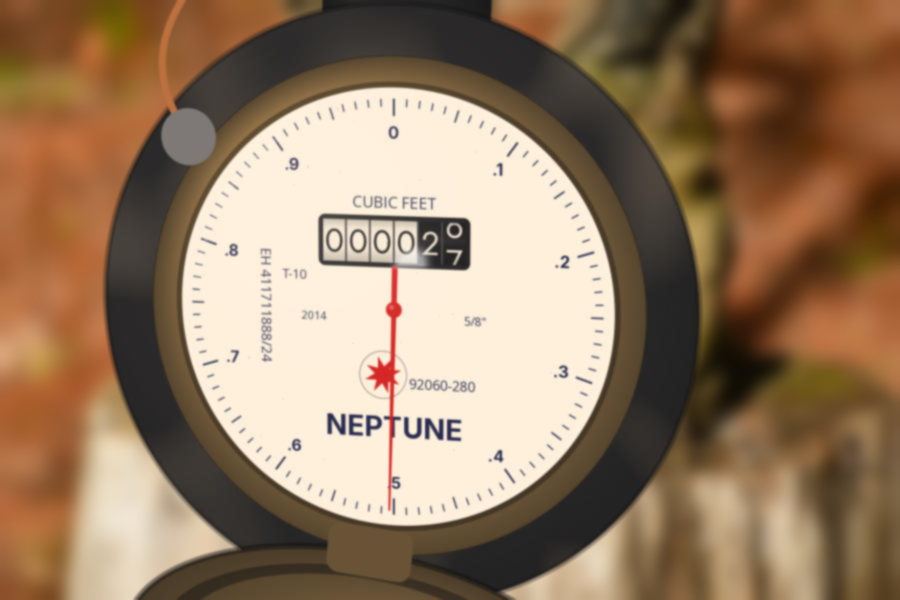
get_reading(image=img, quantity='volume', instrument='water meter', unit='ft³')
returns 26.50 ft³
